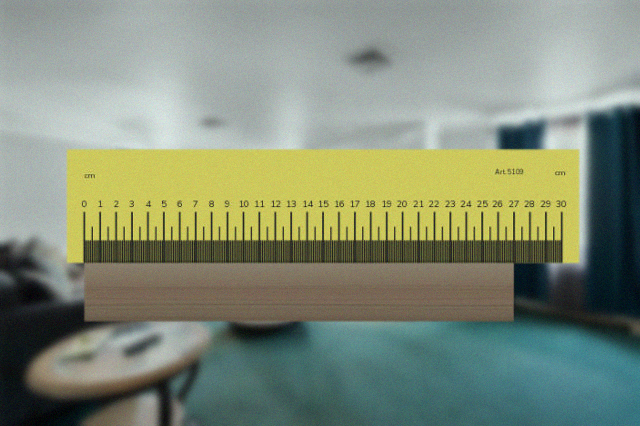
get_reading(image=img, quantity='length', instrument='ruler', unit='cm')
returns 27 cm
